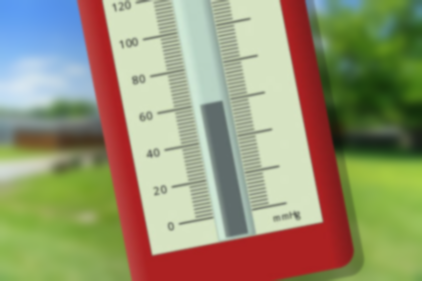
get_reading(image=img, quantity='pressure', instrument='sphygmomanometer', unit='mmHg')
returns 60 mmHg
